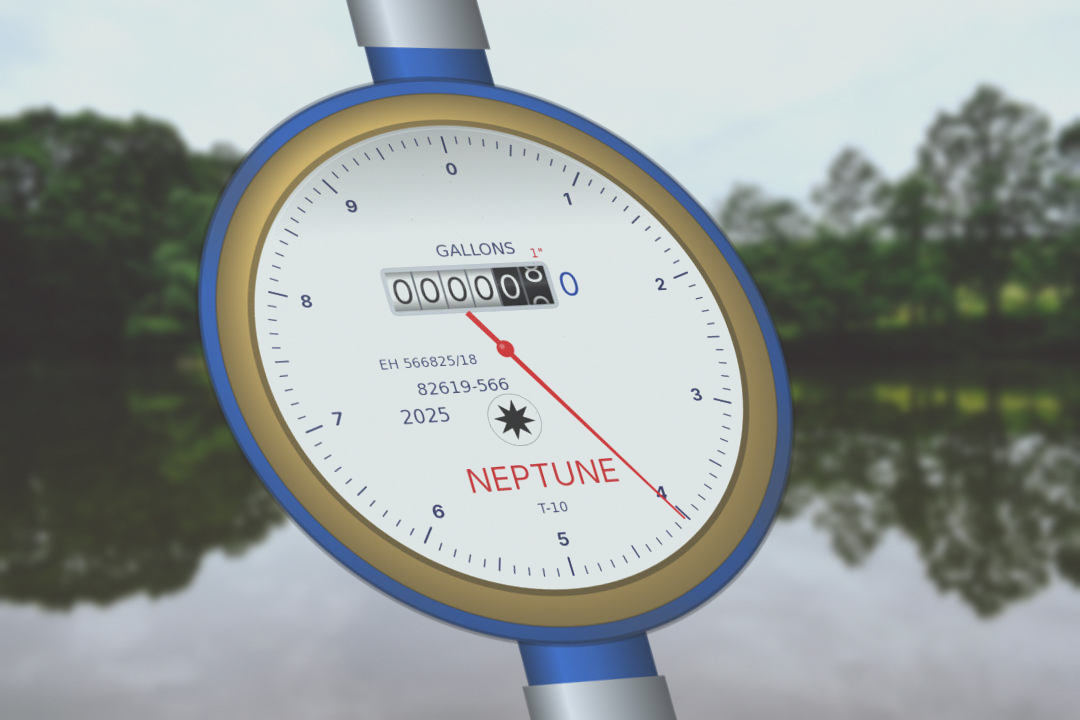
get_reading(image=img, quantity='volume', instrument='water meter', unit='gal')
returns 84.0 gal
